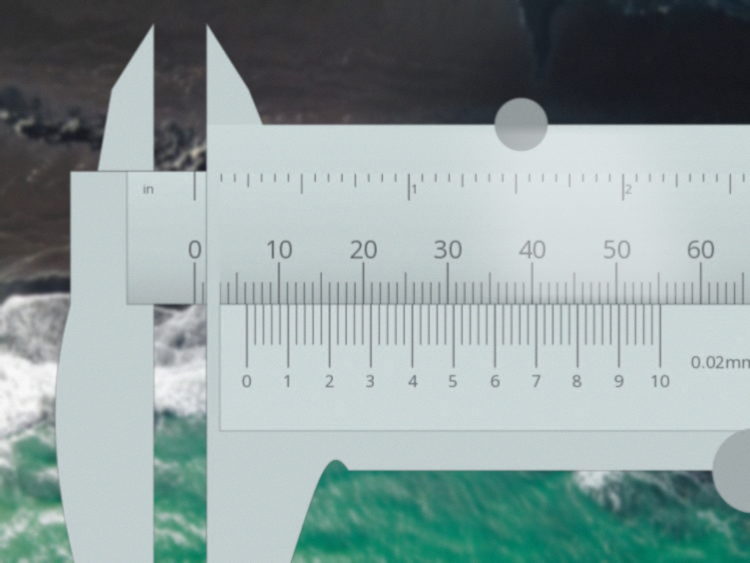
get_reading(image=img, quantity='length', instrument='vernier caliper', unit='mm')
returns 6.2 mm
